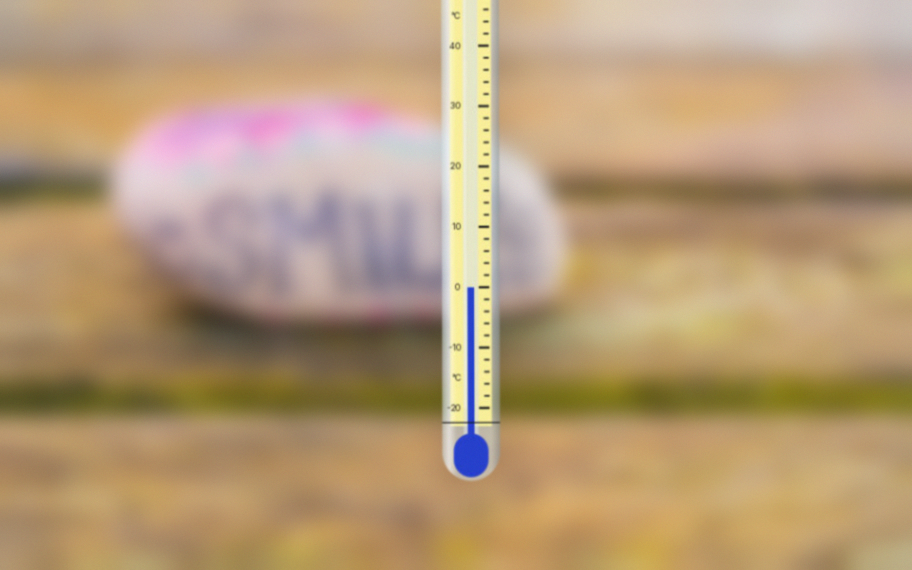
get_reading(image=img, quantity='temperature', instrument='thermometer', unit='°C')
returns 0 °C
